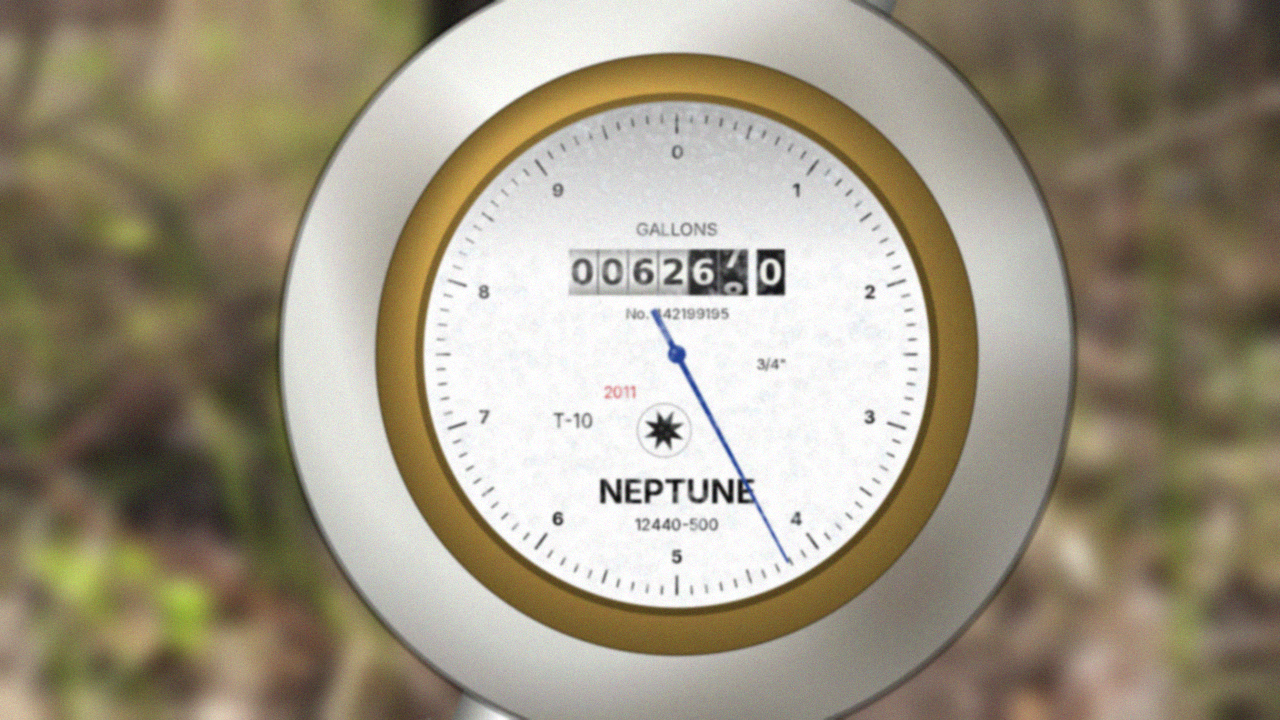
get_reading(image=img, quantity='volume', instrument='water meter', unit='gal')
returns 62674.2 gal
